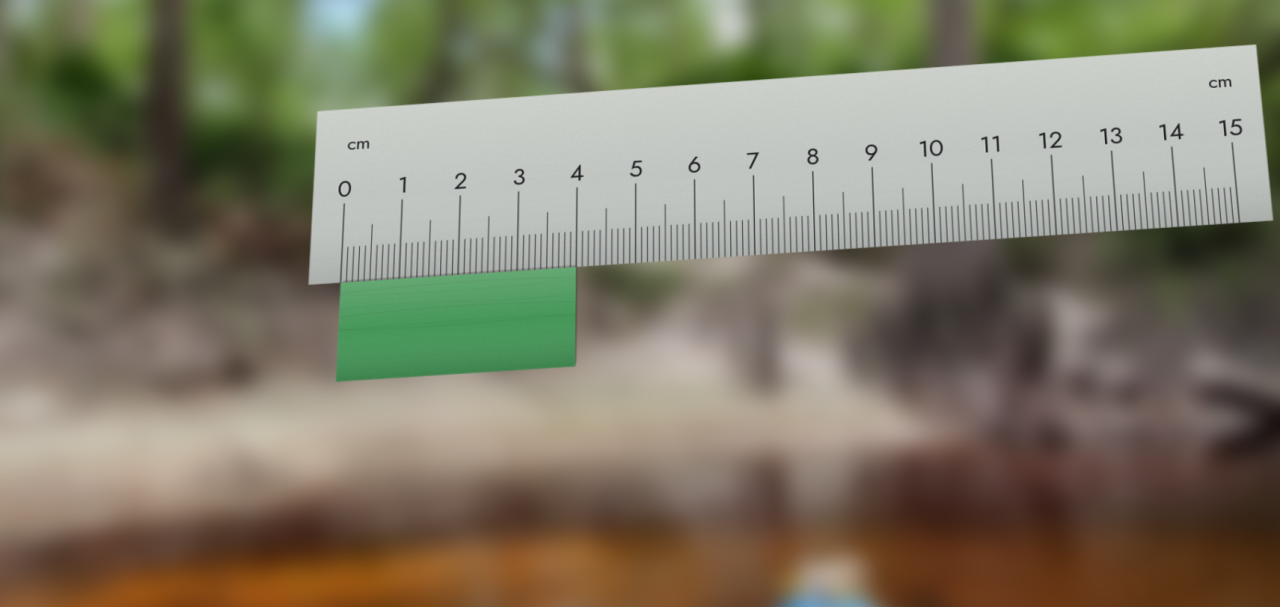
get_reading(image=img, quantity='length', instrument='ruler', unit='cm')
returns 4 cm
